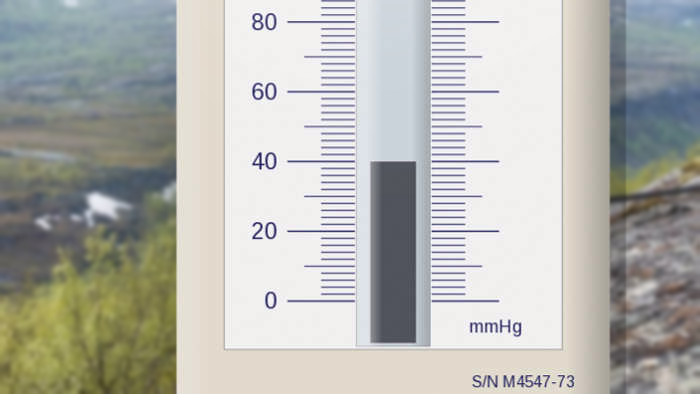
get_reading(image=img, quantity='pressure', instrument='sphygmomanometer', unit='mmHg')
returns 40 mmHg
